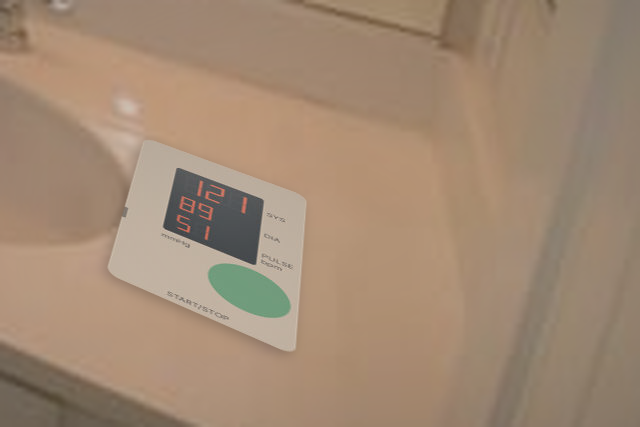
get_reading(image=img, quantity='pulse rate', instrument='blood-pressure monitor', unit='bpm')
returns 51 bpm
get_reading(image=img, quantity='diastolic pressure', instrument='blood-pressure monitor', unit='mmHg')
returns 89 mmHg
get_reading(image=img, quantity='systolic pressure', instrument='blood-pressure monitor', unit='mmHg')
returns 121 mmHg
